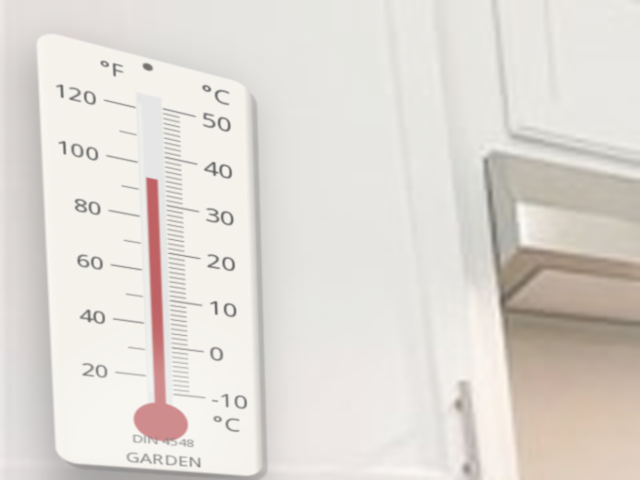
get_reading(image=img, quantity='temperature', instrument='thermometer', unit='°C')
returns 35 °C
